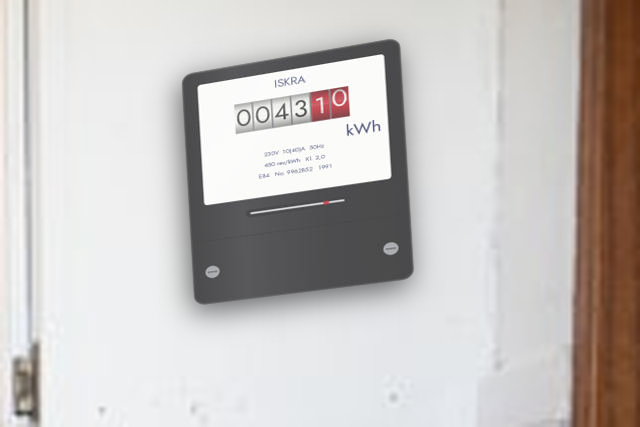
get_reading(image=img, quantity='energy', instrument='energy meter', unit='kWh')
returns 43.10 kWh
